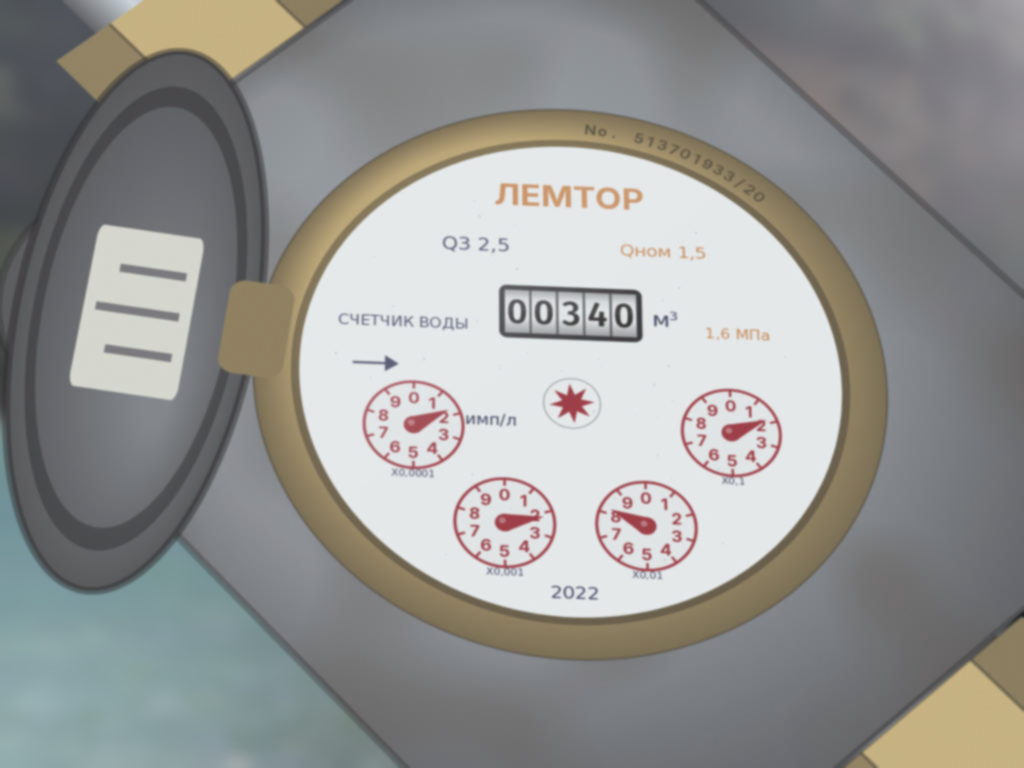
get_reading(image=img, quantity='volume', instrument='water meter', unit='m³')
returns 340.1821 m³
